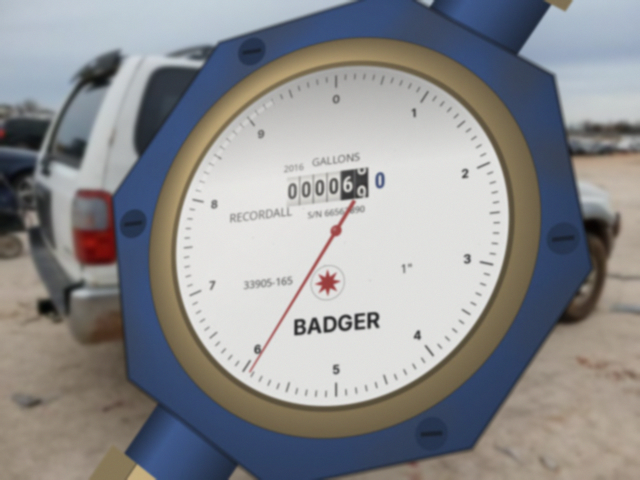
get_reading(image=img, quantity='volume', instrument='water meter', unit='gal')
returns 685.9 gal
